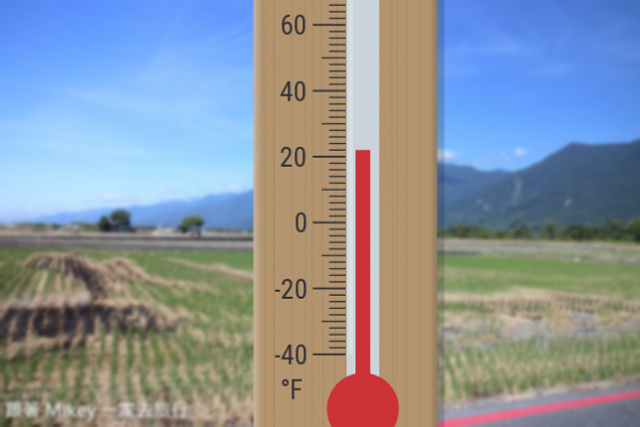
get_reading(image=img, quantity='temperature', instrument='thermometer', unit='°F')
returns 22 °F
